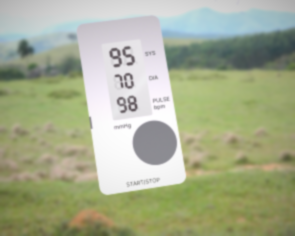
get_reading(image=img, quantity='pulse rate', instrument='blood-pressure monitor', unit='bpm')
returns 98 bpm
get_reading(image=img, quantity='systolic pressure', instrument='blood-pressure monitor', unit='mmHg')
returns 95 mmHg
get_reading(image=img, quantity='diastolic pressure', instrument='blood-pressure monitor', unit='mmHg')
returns 70 mmHg
